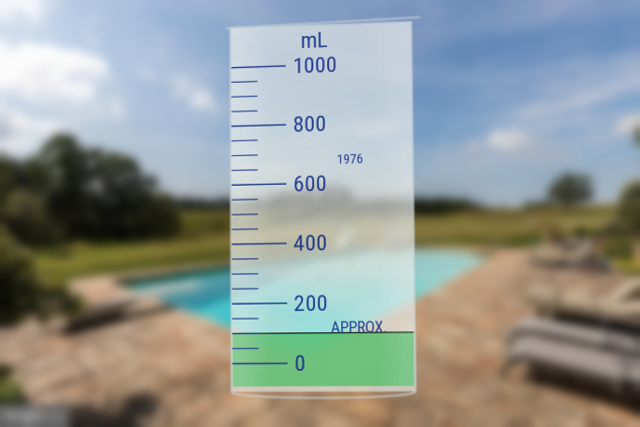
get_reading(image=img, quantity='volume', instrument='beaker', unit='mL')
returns 100 mL
